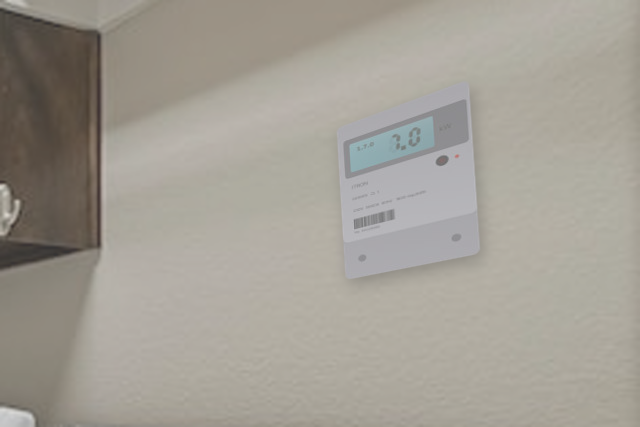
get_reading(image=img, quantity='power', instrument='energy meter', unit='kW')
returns 7.0 kW
